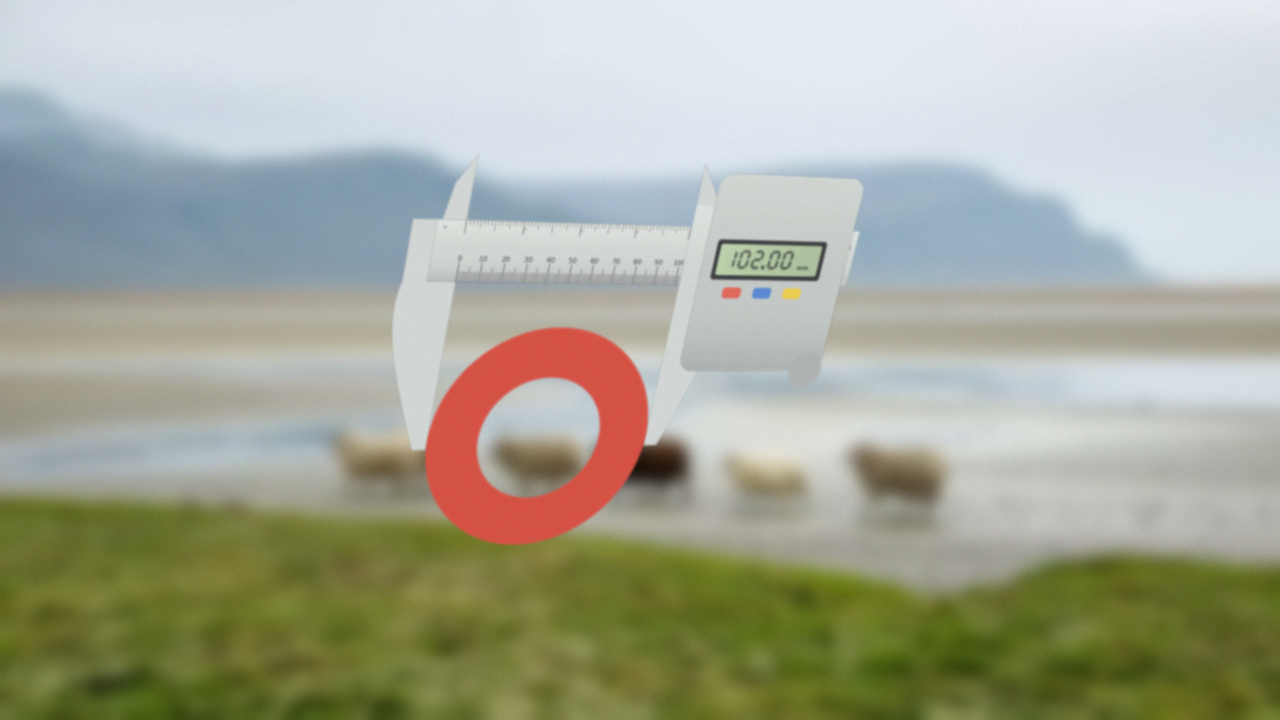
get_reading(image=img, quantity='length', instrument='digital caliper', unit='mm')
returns 102.00 mm
